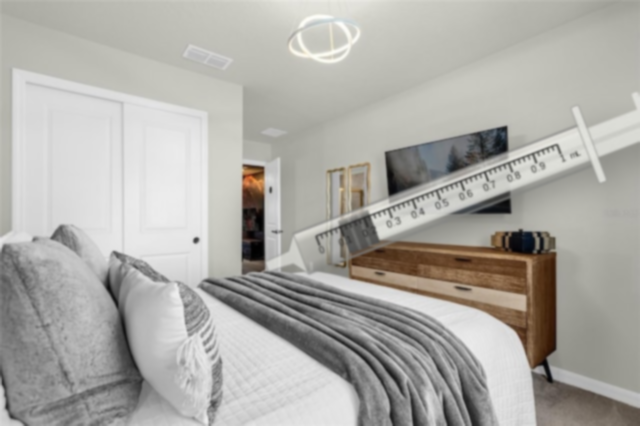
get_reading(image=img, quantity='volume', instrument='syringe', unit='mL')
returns 0.1 mL
